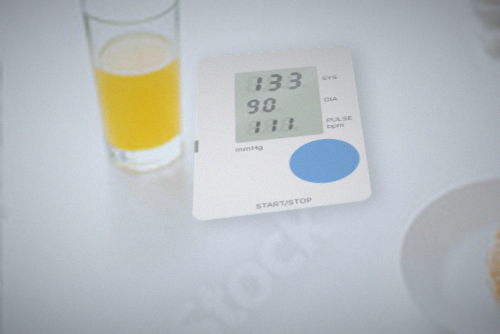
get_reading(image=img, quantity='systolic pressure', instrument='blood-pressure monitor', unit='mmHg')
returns 133 mmHg
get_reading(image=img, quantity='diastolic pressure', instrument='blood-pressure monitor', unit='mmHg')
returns 90 mmHg
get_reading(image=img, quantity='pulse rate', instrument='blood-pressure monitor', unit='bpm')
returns 111 bpm
